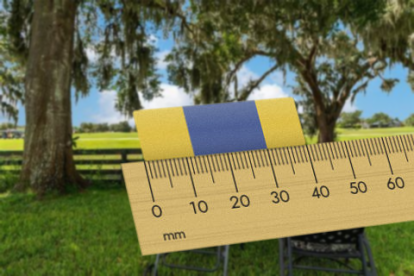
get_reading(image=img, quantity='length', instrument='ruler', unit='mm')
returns 40 mm
